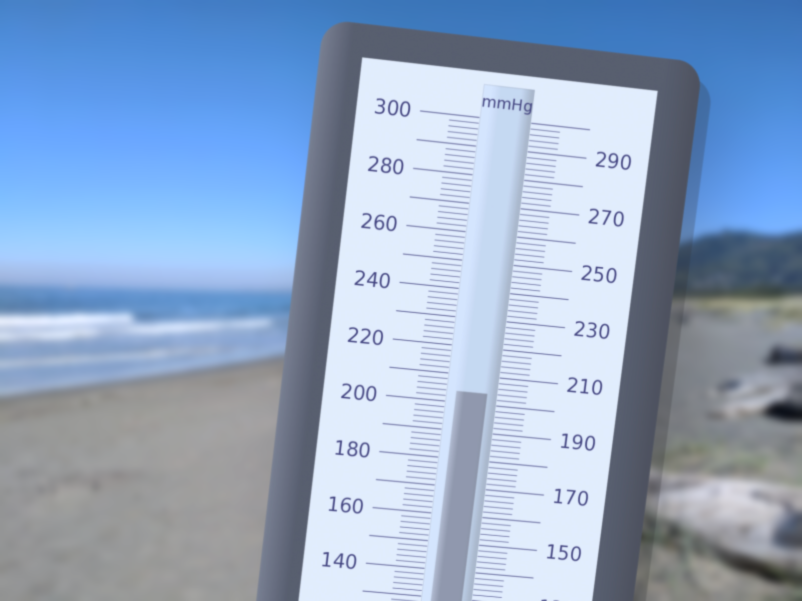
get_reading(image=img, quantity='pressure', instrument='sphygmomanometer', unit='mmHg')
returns 204 mmHg
